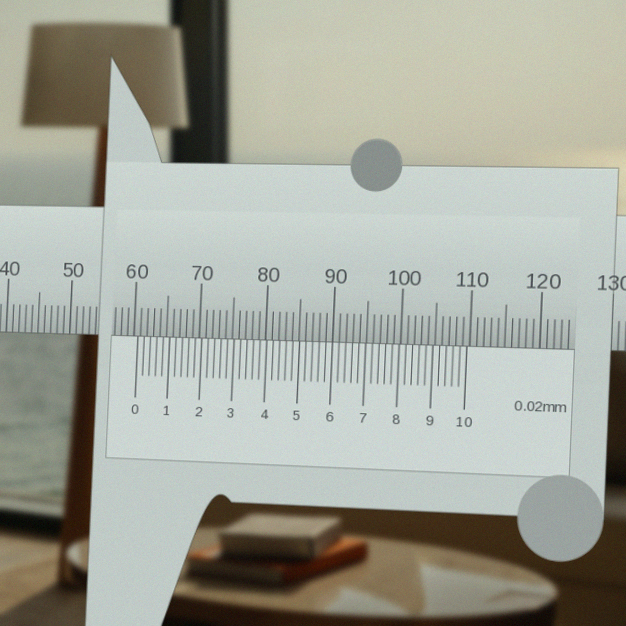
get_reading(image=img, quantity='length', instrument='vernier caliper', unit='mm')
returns 60.6 mm
